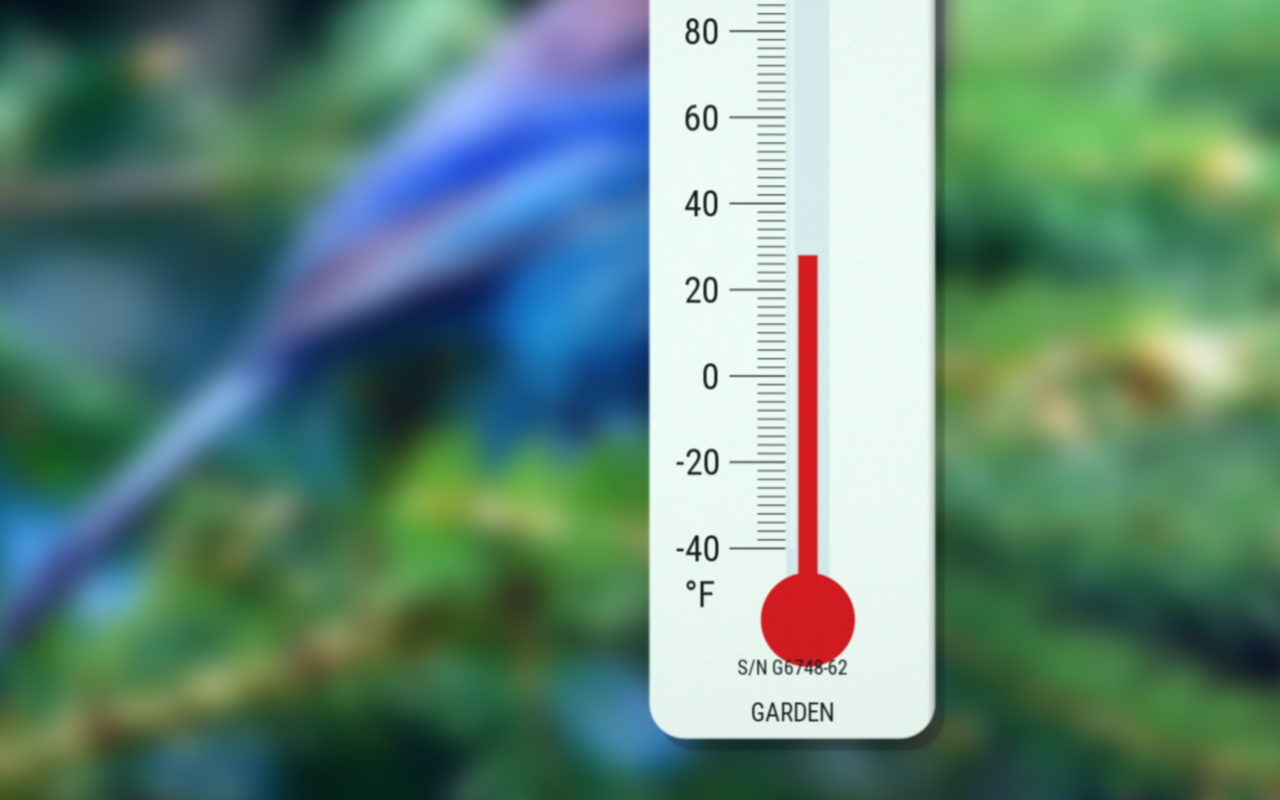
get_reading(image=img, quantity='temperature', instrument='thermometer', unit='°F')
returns 28 °F
